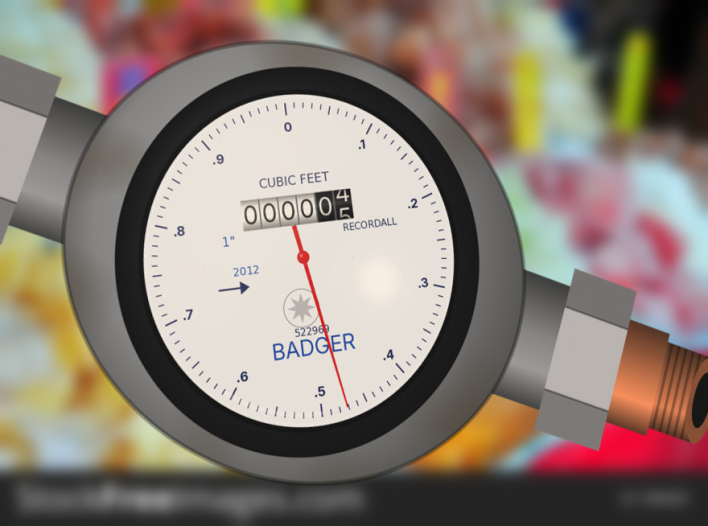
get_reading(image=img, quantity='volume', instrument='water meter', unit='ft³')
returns 4.47 ft³
